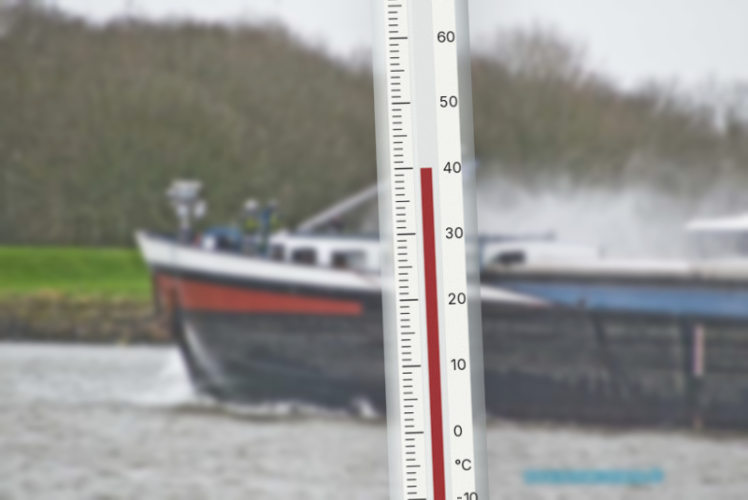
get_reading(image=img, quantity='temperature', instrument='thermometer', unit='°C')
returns 40 °C
